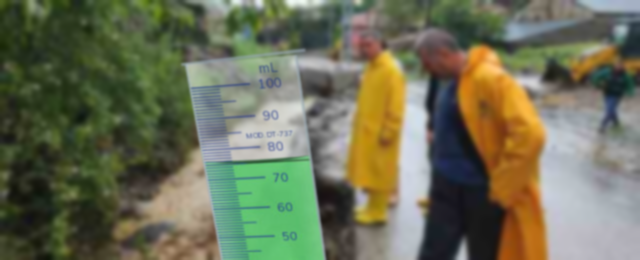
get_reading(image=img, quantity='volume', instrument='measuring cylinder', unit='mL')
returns 75 mL
